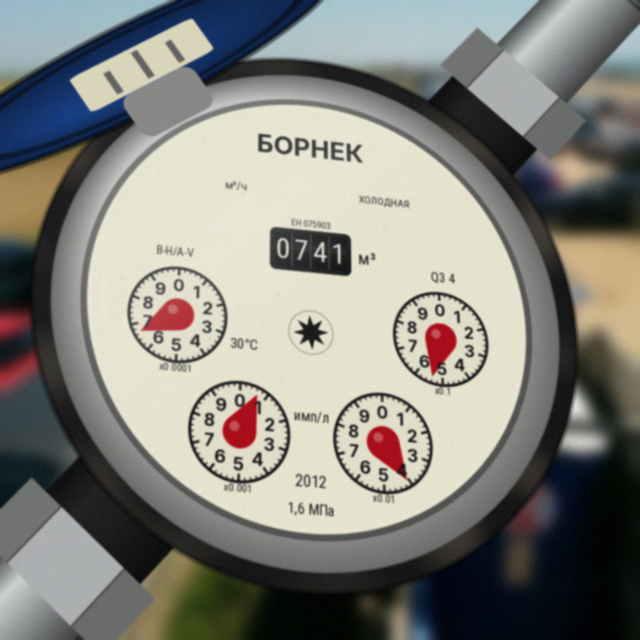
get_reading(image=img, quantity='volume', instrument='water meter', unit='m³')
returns 741.5406 m³
